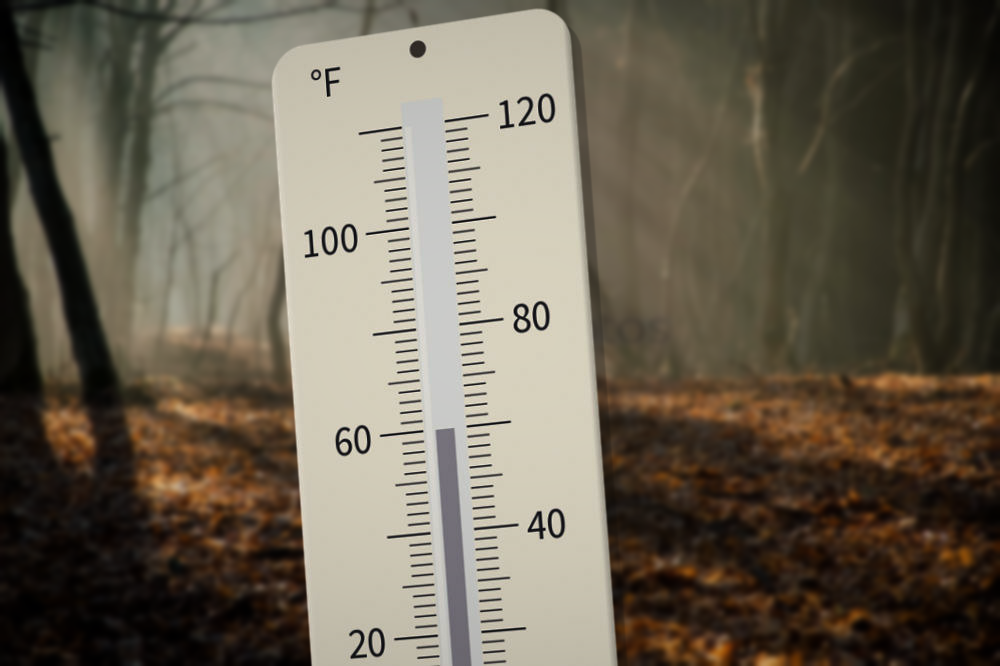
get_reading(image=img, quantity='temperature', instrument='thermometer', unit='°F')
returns 60 °F
